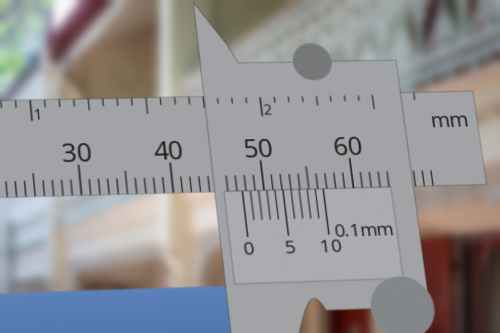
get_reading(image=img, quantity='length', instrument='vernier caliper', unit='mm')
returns 47.6 mm
